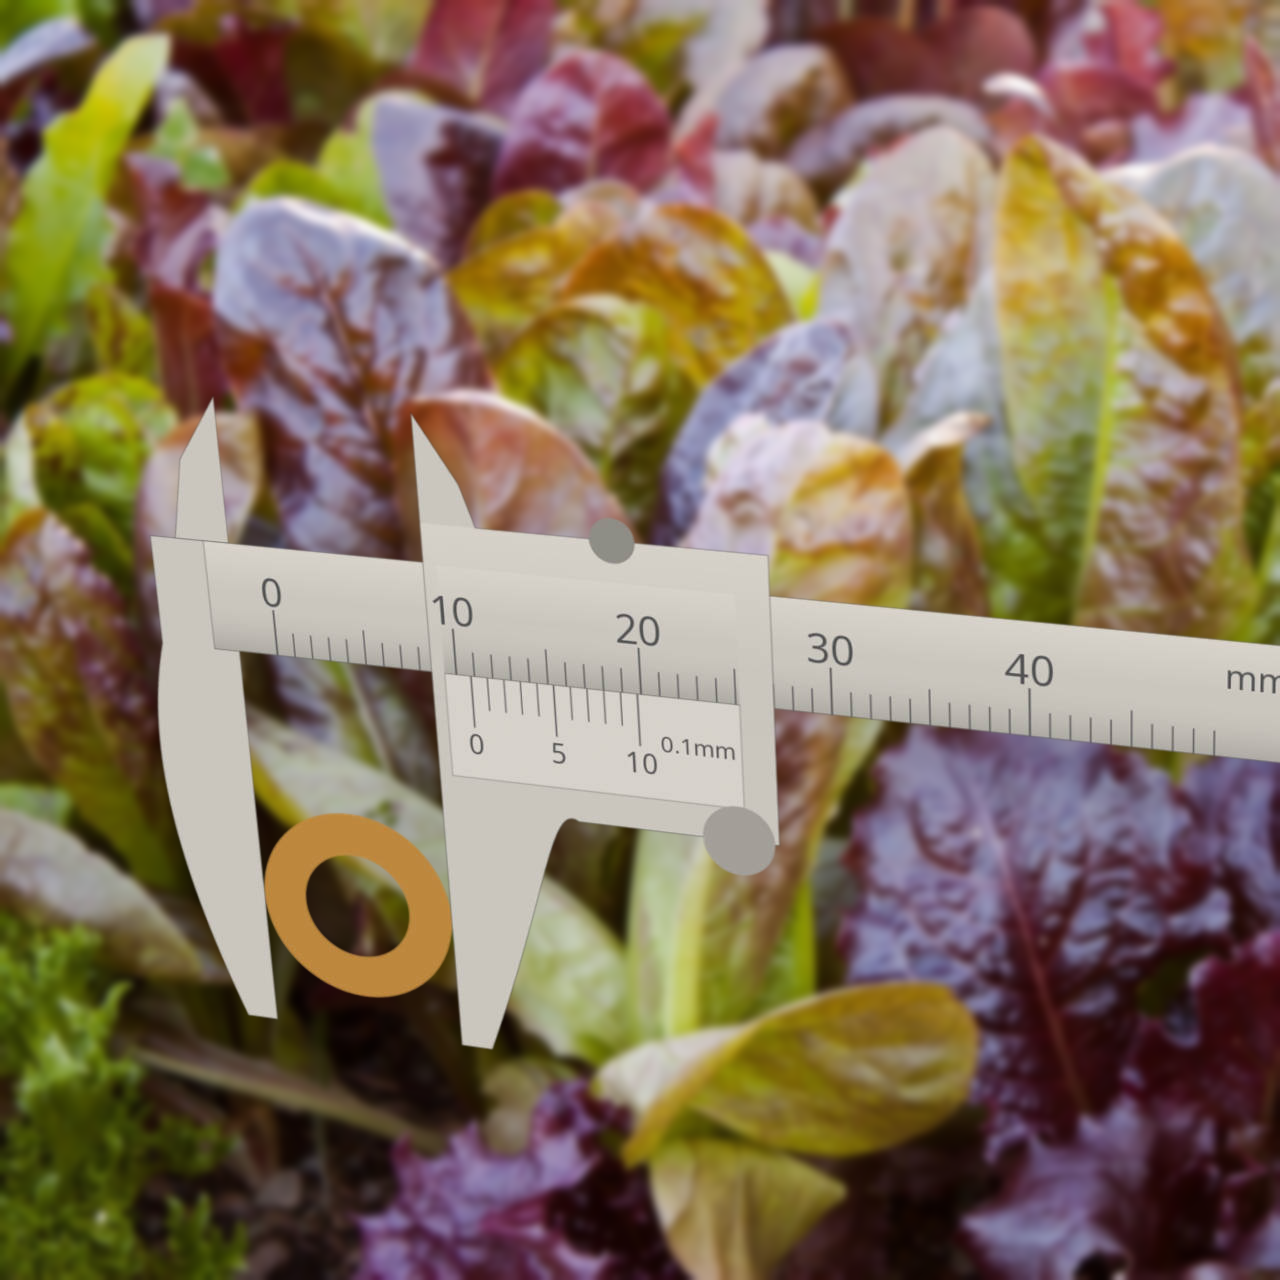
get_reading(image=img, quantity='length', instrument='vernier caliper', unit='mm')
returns 10.8 mm
